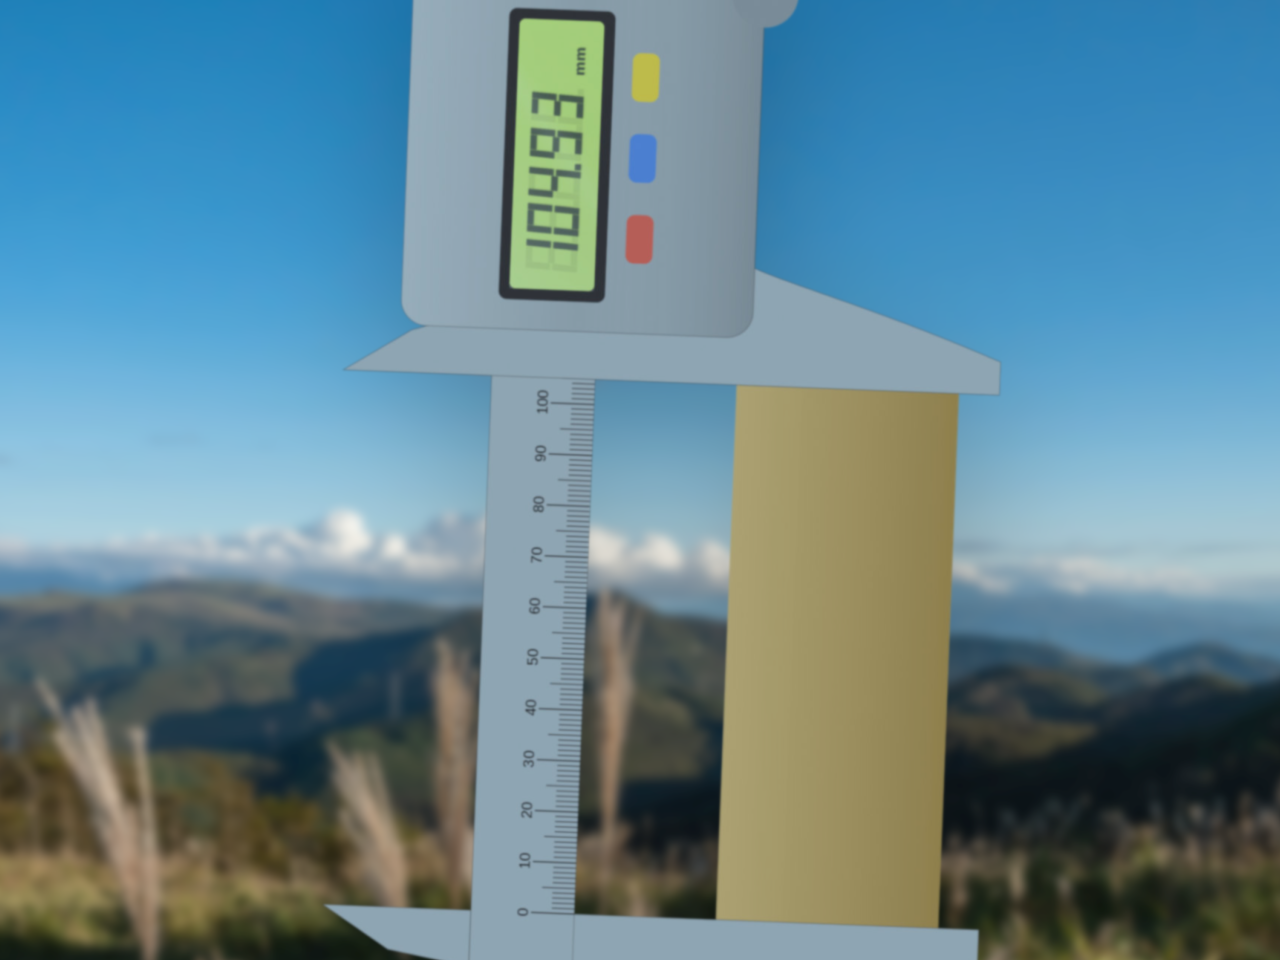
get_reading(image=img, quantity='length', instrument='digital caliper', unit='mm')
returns 104.93 mm
